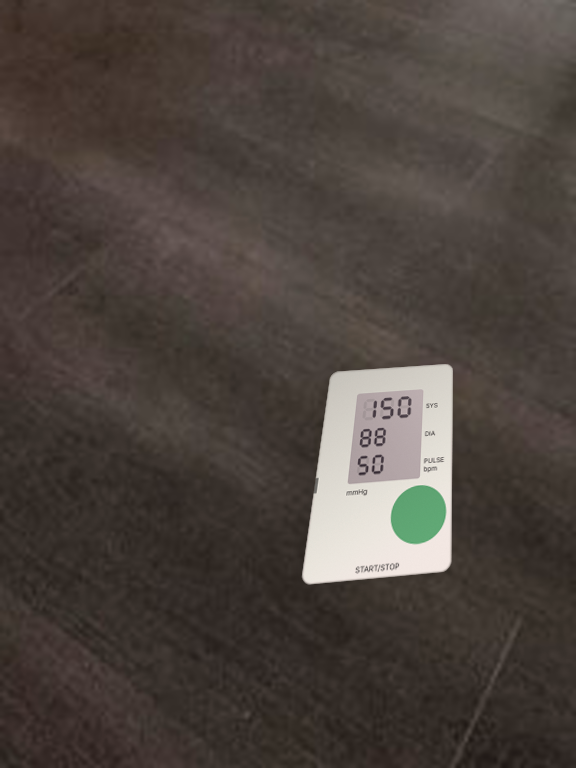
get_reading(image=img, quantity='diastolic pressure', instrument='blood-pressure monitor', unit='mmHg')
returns 88 mmHg
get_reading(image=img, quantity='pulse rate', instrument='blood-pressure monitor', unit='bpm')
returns 50 bpm
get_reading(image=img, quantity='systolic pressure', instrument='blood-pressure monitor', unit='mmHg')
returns 150 mmHg
